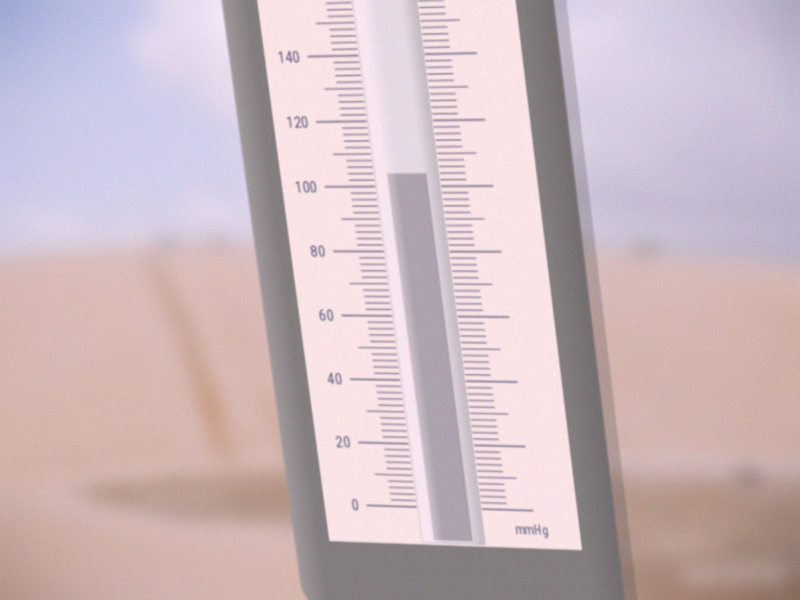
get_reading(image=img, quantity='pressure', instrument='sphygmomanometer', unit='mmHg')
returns 104 mmHg
